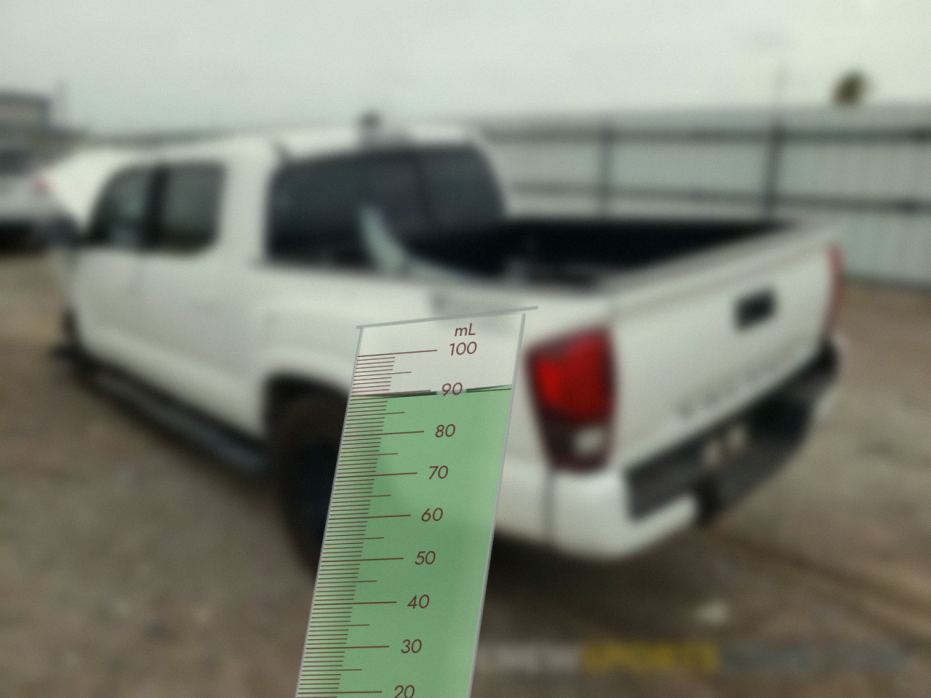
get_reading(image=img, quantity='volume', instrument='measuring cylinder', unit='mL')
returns 89 mL
